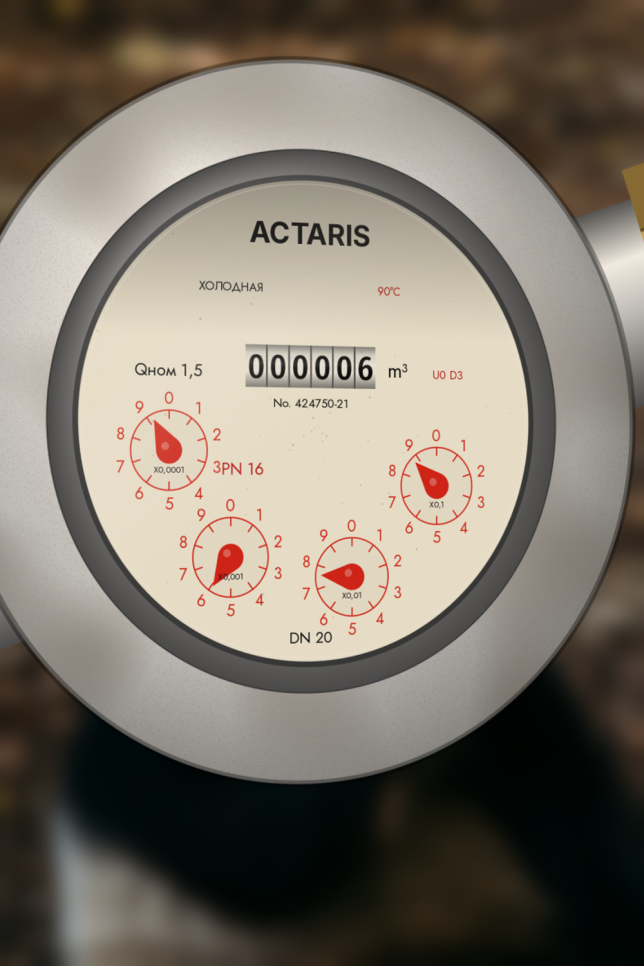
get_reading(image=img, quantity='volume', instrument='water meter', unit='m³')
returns 6.8759 m³
